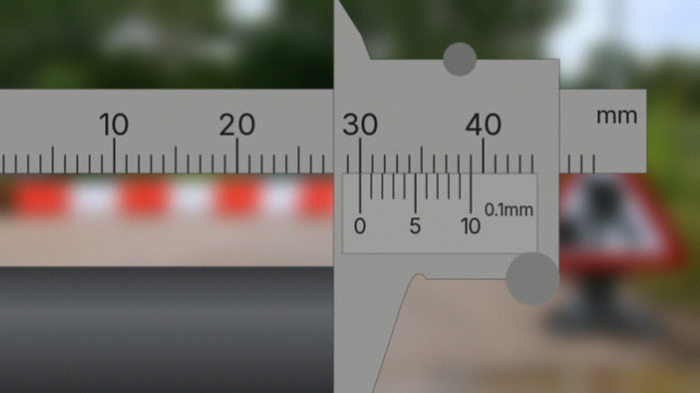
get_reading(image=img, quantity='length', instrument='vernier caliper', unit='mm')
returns 30.0 mm
